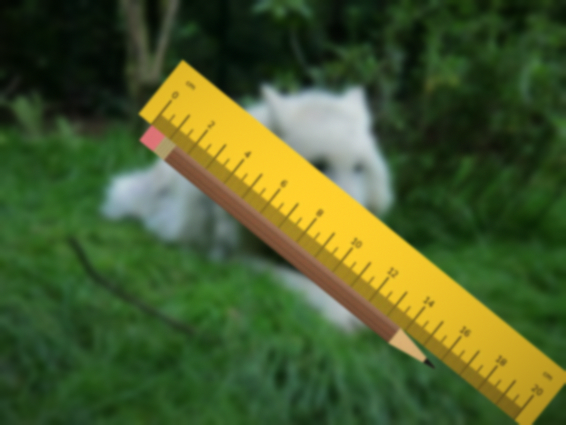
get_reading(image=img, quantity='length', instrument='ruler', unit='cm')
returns 16 cm
